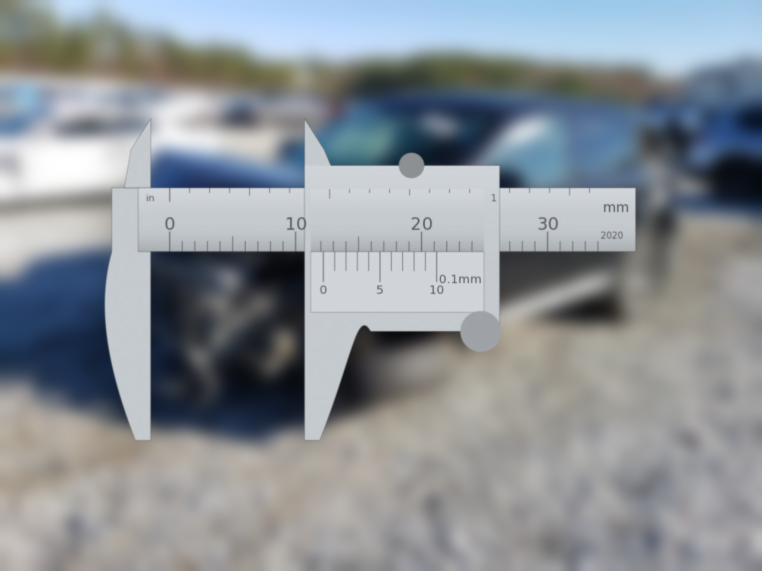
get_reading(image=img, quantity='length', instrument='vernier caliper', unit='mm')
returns 12.2 mm
